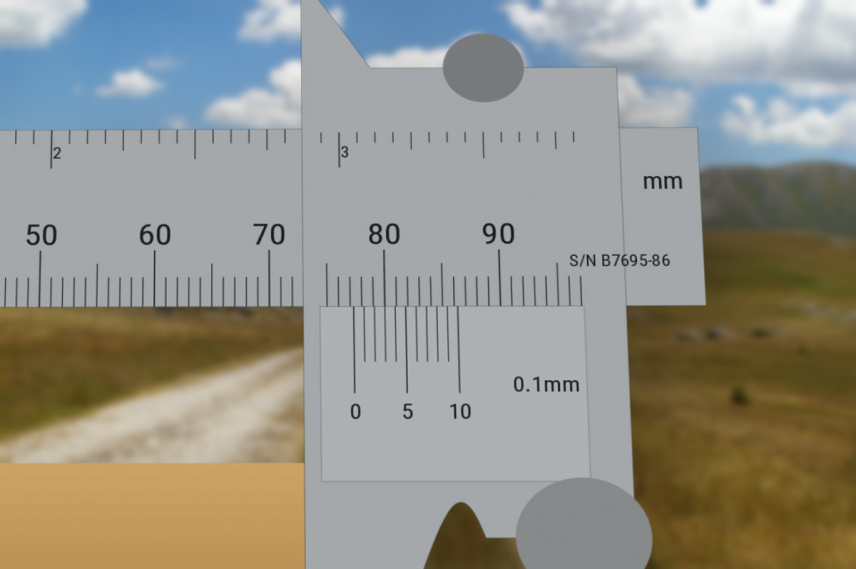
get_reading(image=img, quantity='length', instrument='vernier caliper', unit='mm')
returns 77.3 mm
